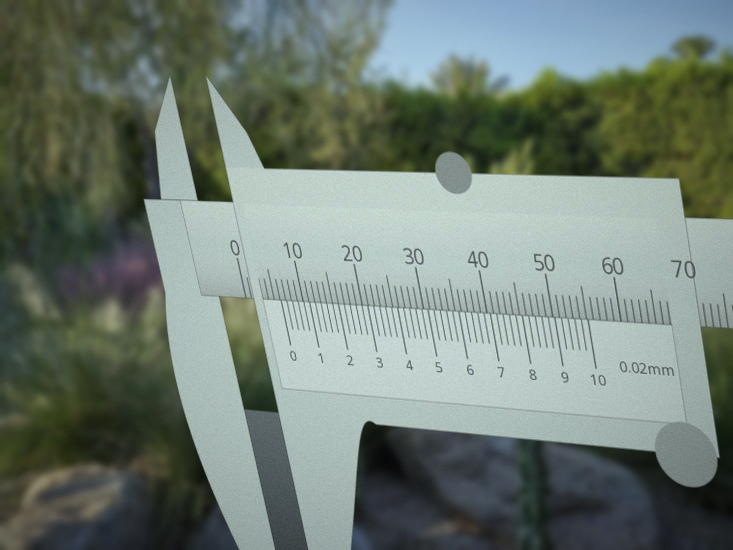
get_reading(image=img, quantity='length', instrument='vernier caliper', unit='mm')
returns 6.2 mm
